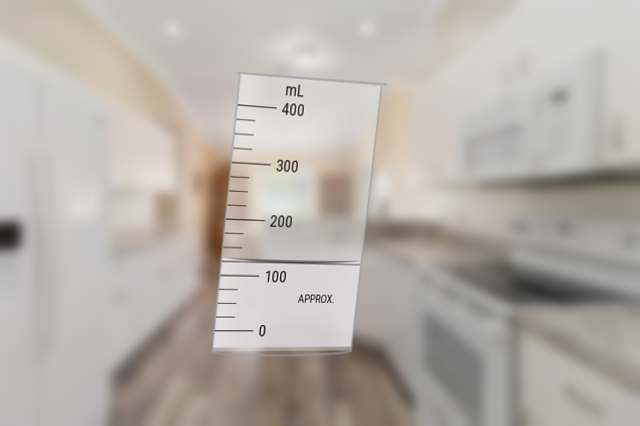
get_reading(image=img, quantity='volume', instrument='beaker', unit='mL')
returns 125 mL
